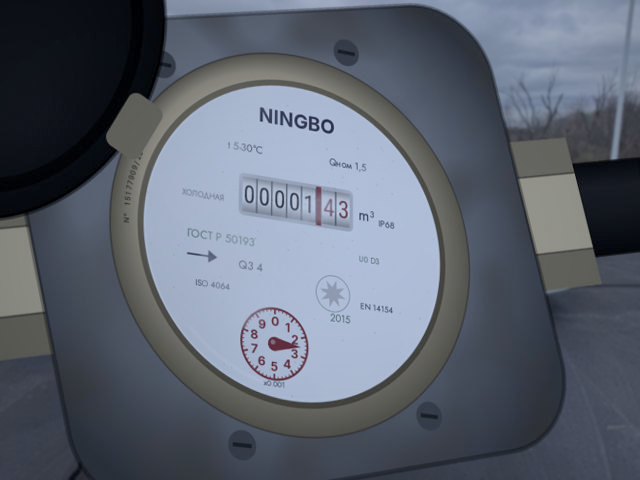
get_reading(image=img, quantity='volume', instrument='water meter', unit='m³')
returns 1.432 m³
